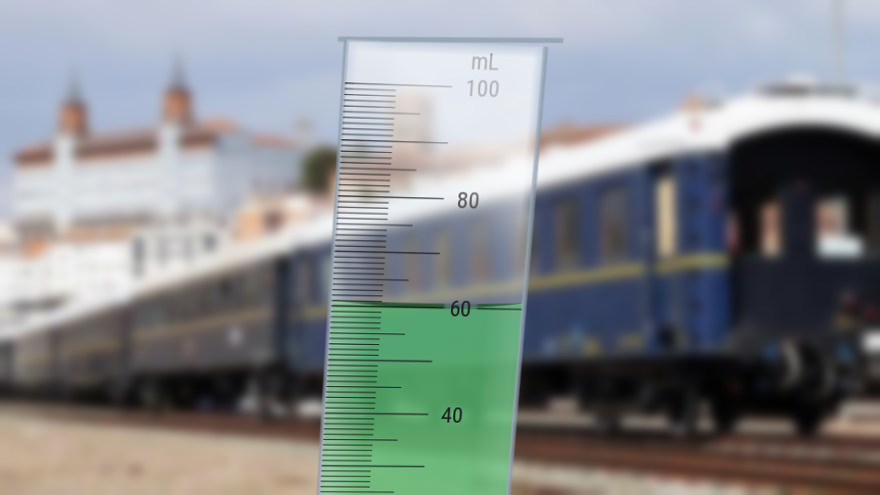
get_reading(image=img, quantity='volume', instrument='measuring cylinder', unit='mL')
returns 60 mL
